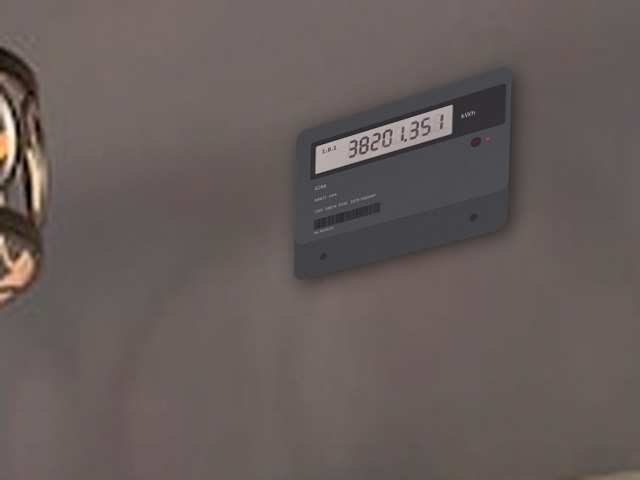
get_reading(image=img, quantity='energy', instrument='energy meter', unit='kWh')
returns 38201.351 kWh
